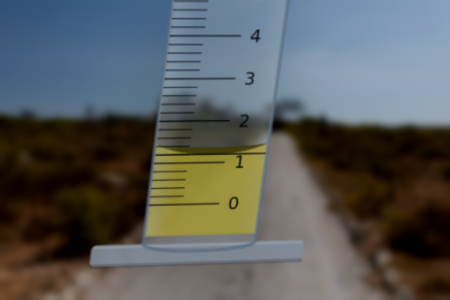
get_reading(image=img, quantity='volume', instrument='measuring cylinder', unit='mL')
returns 1.2 mL
